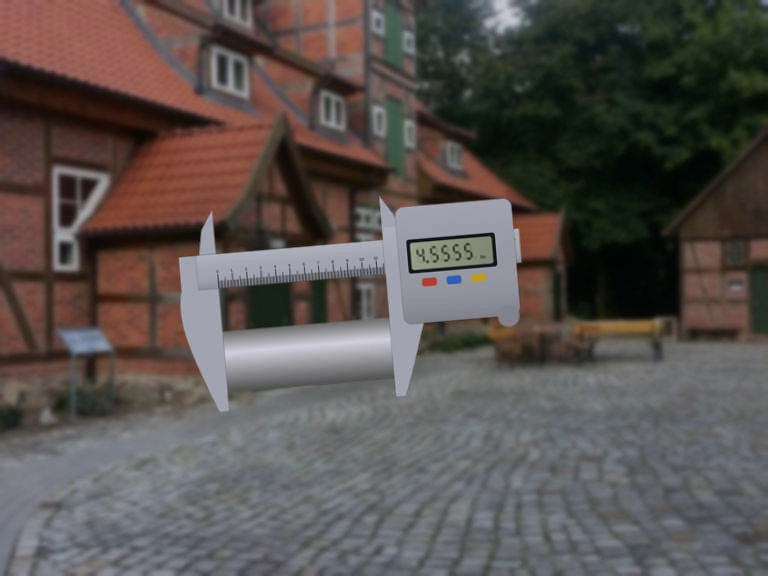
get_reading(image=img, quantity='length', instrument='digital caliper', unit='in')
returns 4.5555 in
